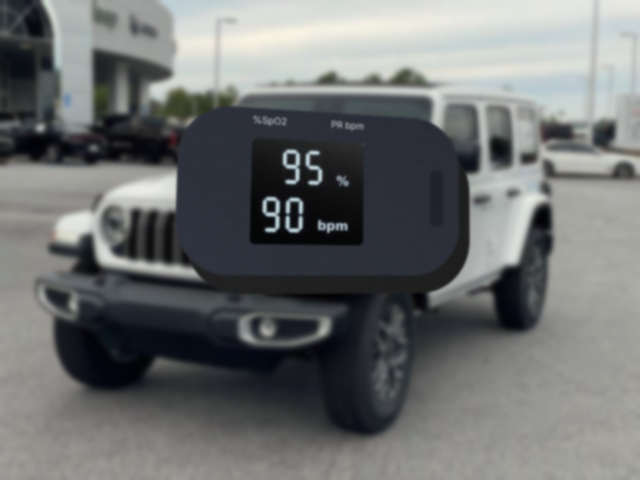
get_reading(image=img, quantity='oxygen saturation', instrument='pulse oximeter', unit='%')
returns 95 %
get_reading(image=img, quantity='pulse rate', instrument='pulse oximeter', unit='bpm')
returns 90 bpm
